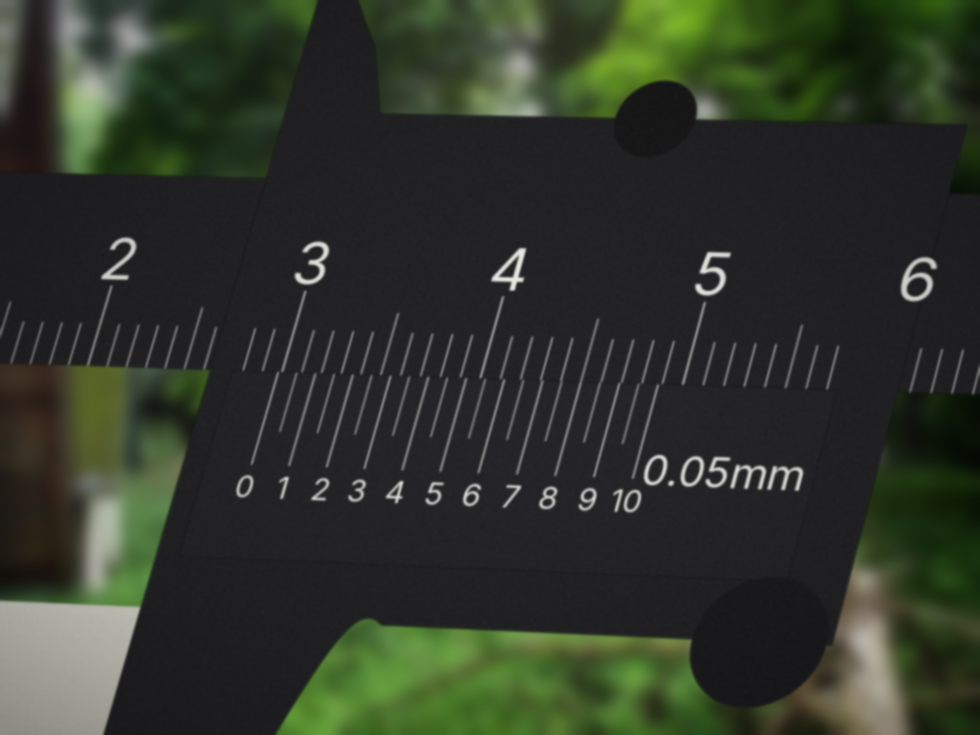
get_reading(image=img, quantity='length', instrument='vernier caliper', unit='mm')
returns 29.8 mm
